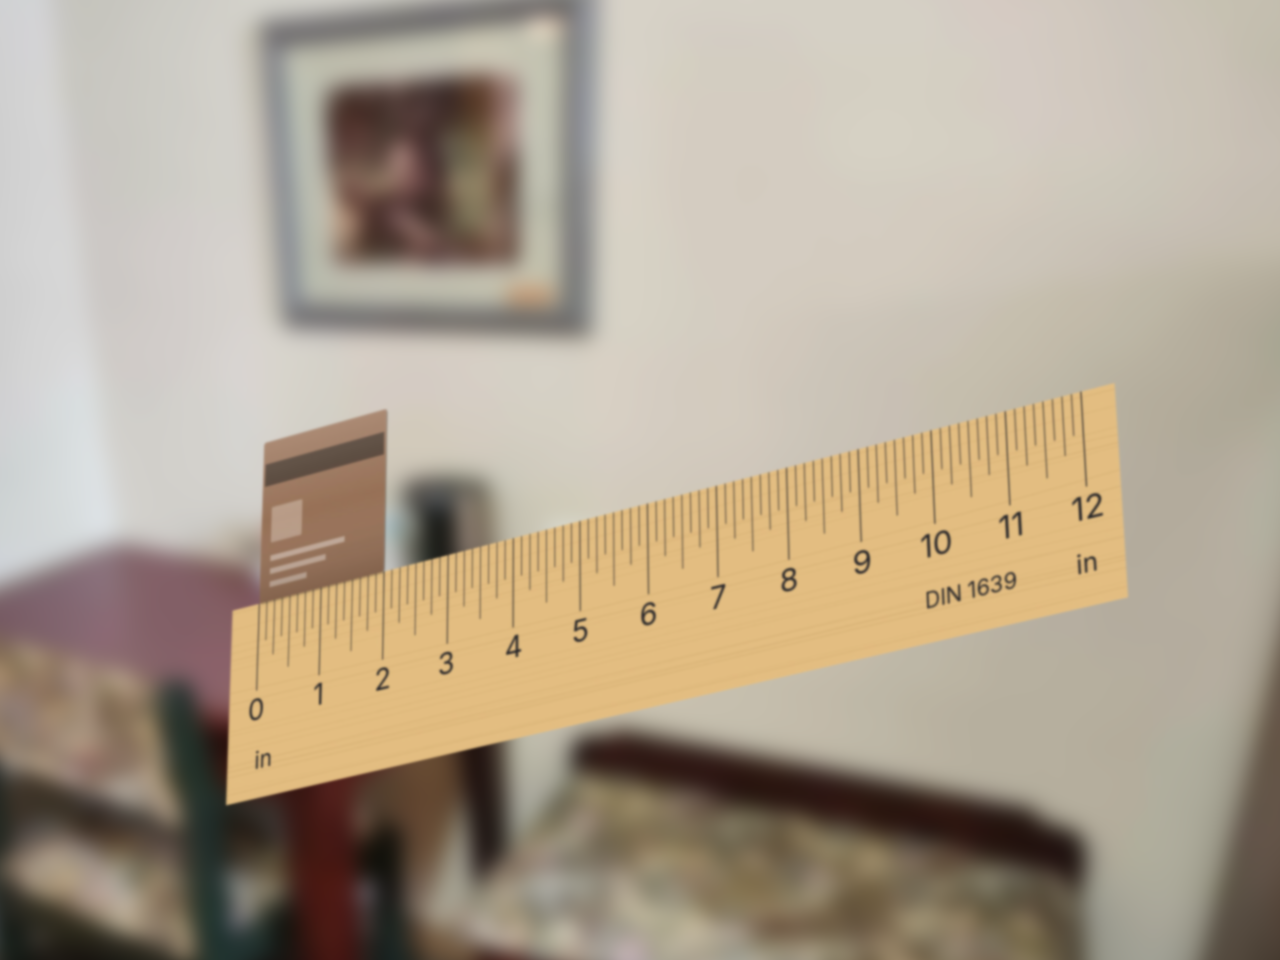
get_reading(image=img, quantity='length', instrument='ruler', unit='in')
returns 2 in
